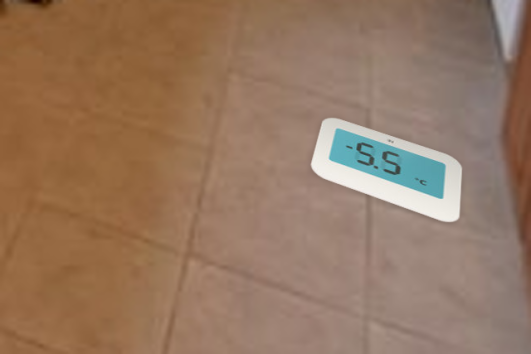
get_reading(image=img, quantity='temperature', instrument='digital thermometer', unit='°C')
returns -5.5 °C
